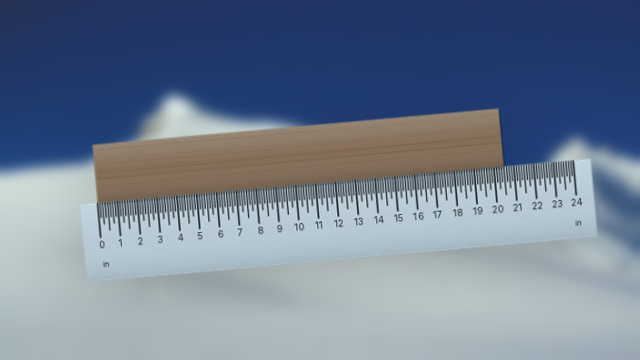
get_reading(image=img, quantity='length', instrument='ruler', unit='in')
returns 20.5 in
